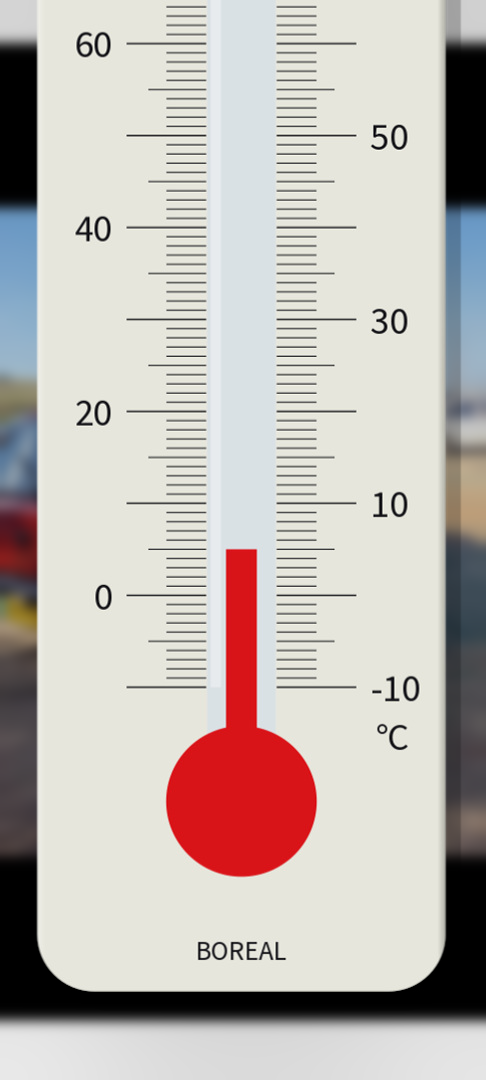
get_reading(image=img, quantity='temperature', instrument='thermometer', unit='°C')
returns 5 °C
